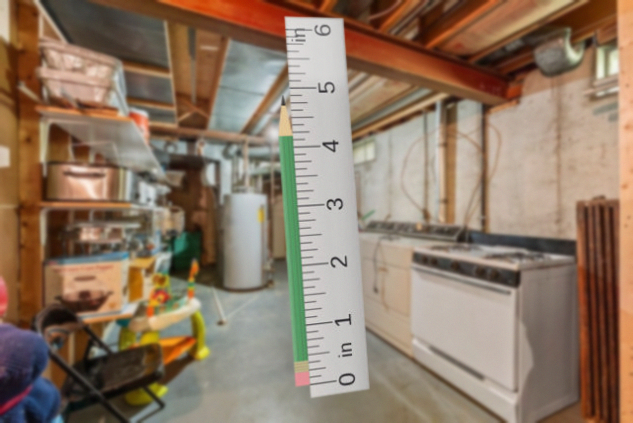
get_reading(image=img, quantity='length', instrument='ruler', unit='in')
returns 4.875 in
